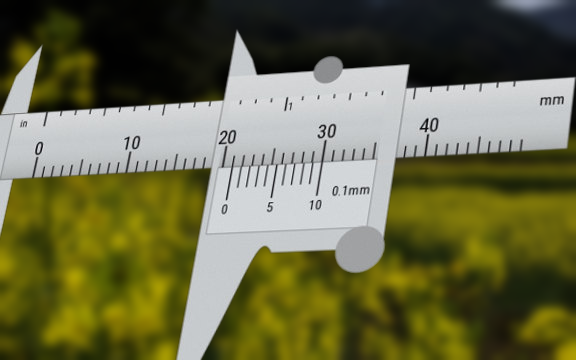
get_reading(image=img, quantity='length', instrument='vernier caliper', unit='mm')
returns 21.0 mm
